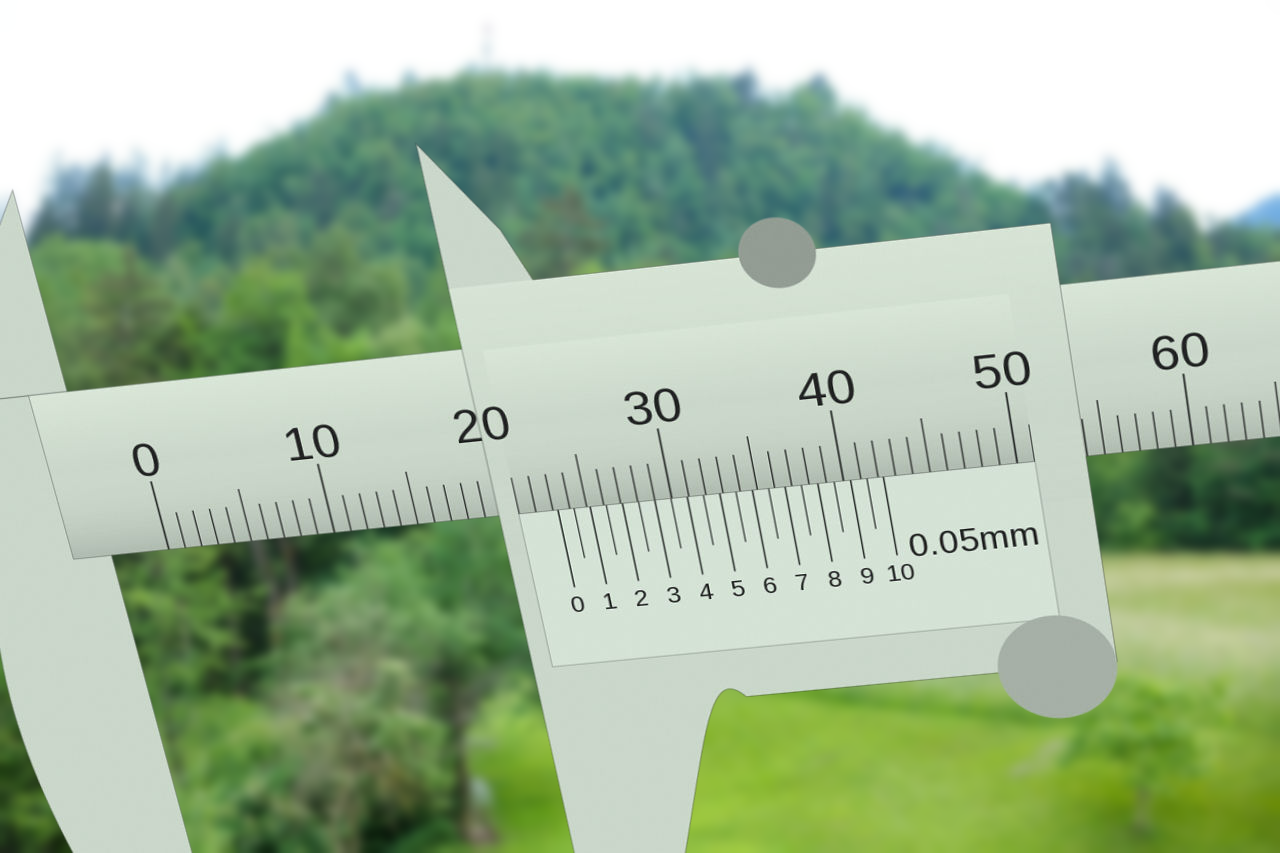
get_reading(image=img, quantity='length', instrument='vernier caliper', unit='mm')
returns 23.3 mm
